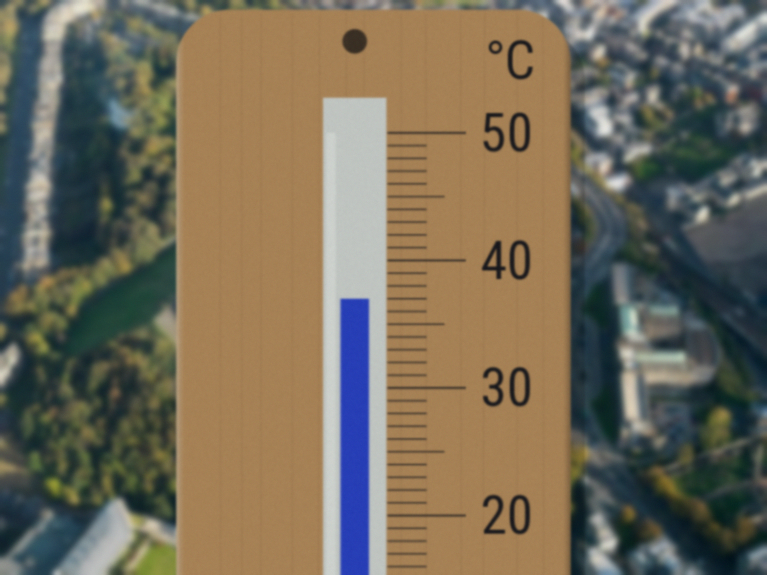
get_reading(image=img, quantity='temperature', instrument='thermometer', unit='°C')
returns 37 °C
